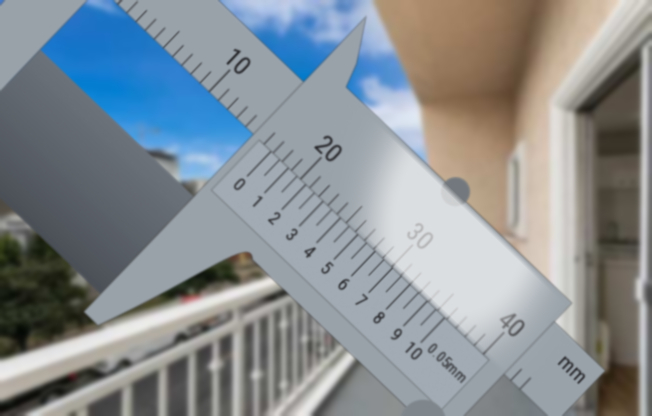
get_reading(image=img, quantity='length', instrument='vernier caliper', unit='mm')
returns 16.8 mm
